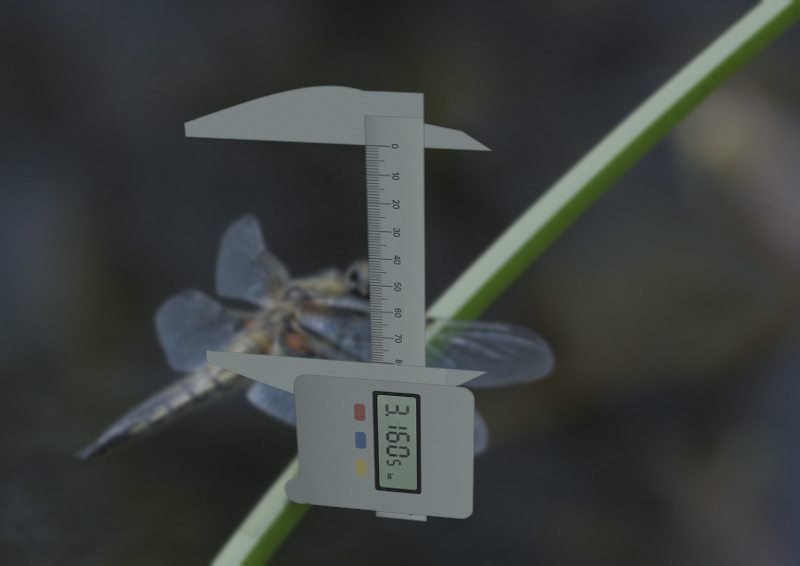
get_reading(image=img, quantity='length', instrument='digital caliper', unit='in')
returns 3.1605 in
